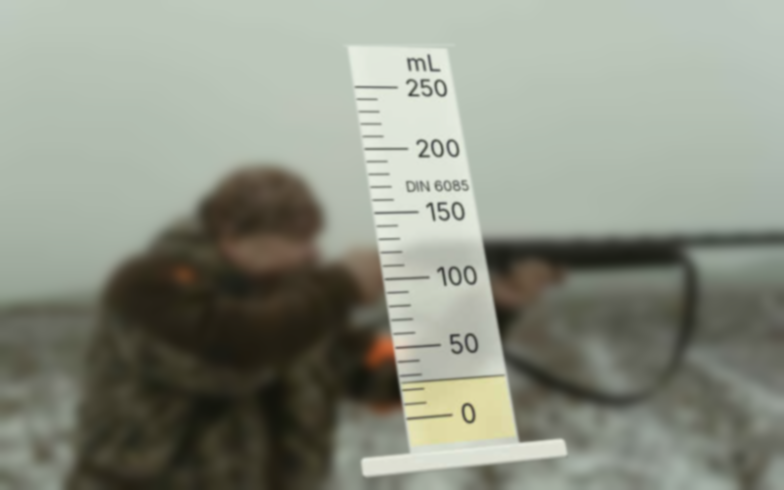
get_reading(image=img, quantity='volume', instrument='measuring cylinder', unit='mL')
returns 25 mL
